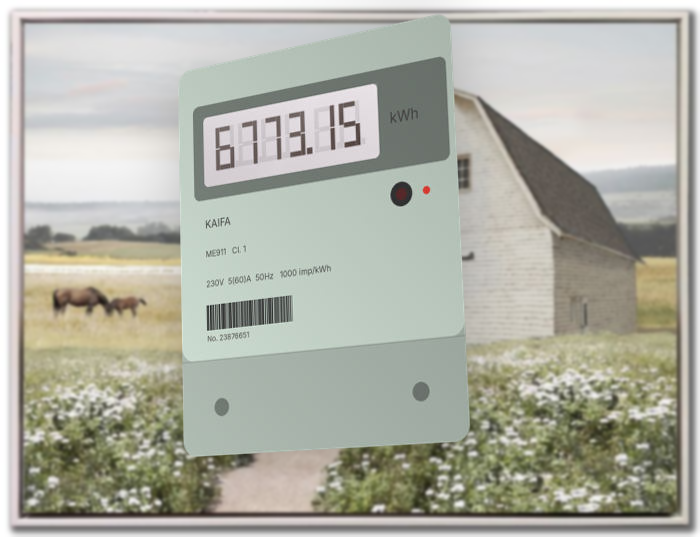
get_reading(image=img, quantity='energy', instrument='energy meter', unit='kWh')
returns 6773.15 kWh
